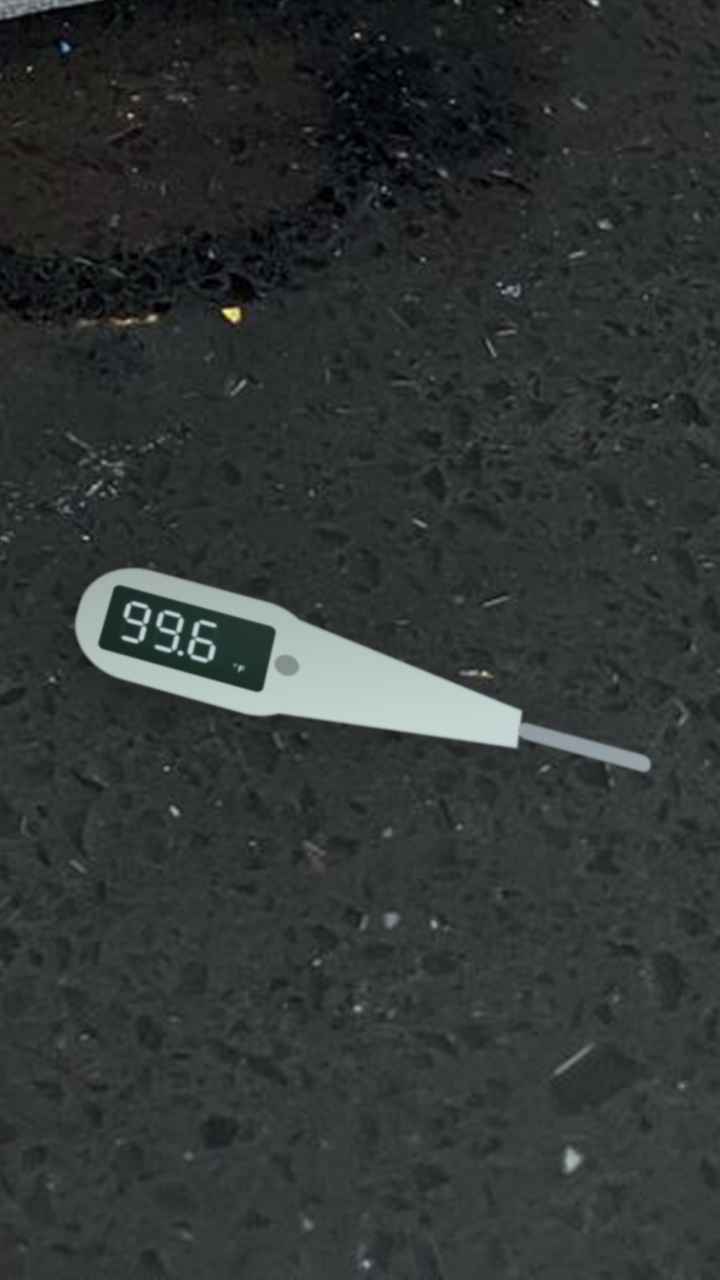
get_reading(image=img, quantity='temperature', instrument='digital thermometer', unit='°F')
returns 99.6 °F
